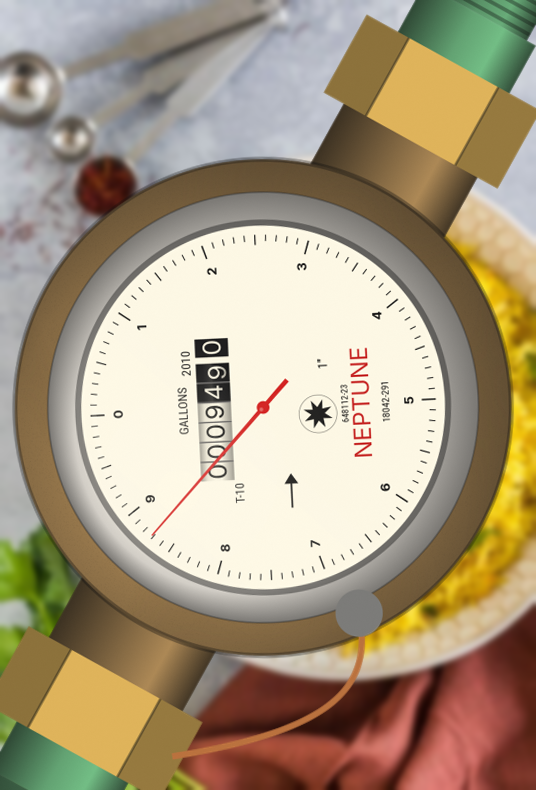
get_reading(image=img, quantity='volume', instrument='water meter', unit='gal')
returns 9488.7 gal
